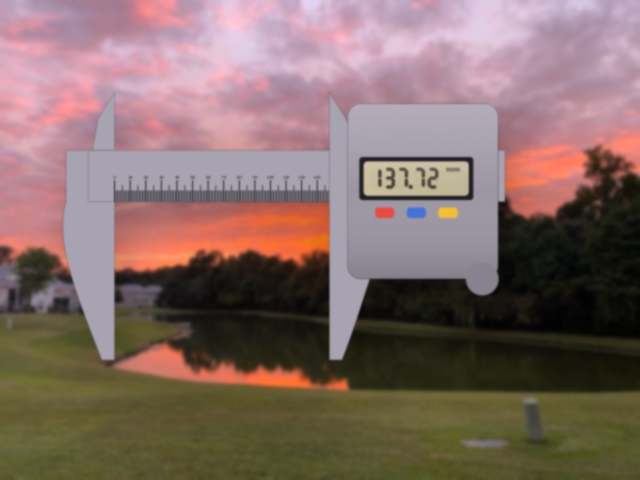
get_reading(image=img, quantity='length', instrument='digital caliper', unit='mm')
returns 137.72 mm
